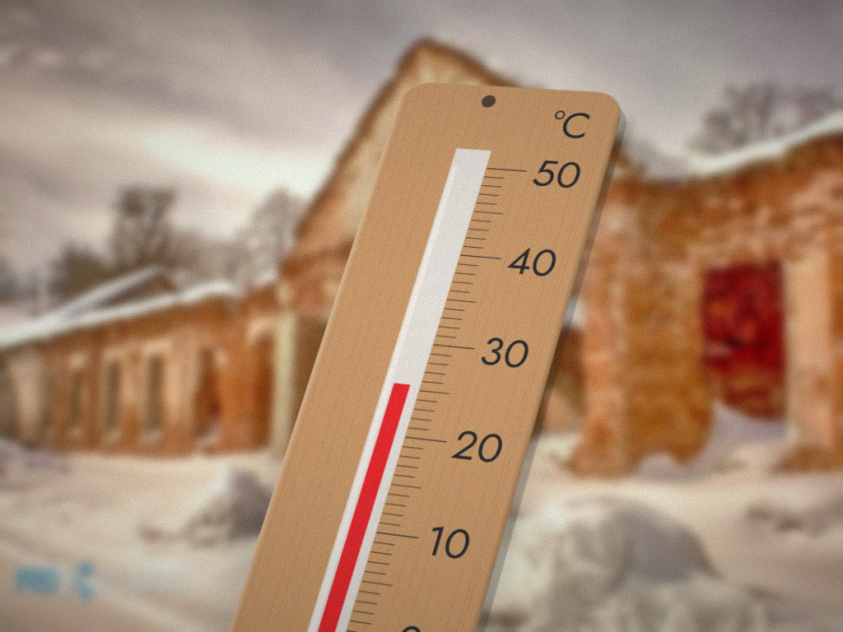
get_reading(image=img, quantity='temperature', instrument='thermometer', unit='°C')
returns 25.5 °C
